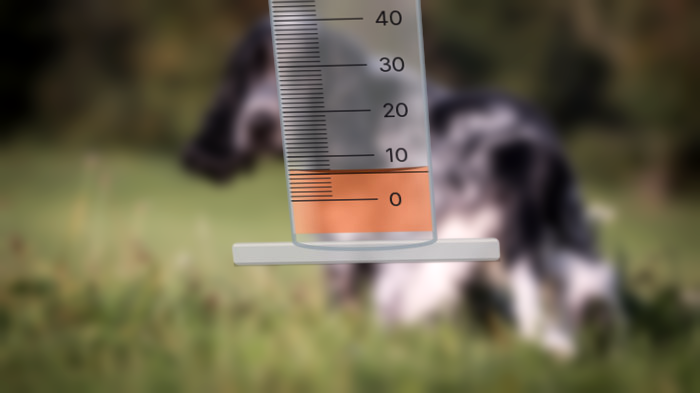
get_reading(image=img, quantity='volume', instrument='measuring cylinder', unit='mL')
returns 6 mL
